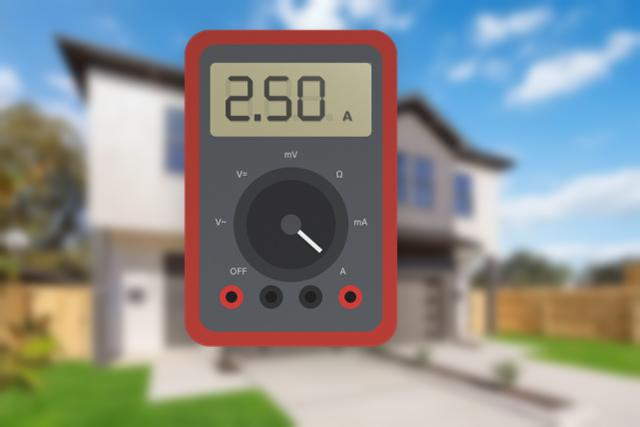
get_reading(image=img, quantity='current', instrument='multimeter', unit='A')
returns 2.50 A
